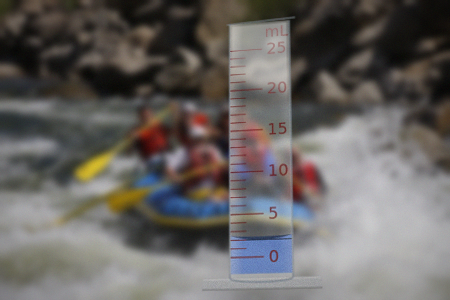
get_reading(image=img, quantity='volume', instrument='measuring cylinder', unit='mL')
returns 2 mL
